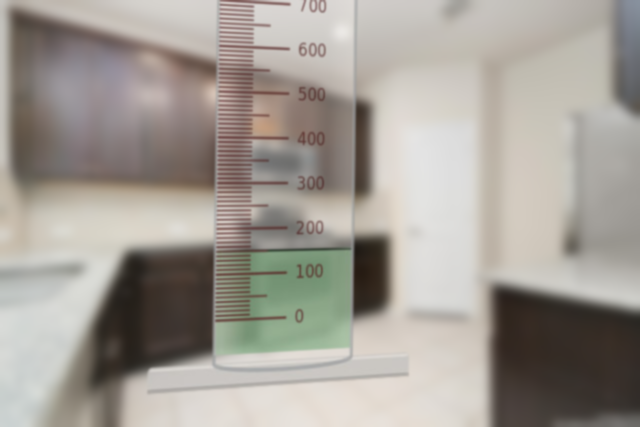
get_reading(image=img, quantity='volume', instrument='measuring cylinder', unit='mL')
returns 150 mL
